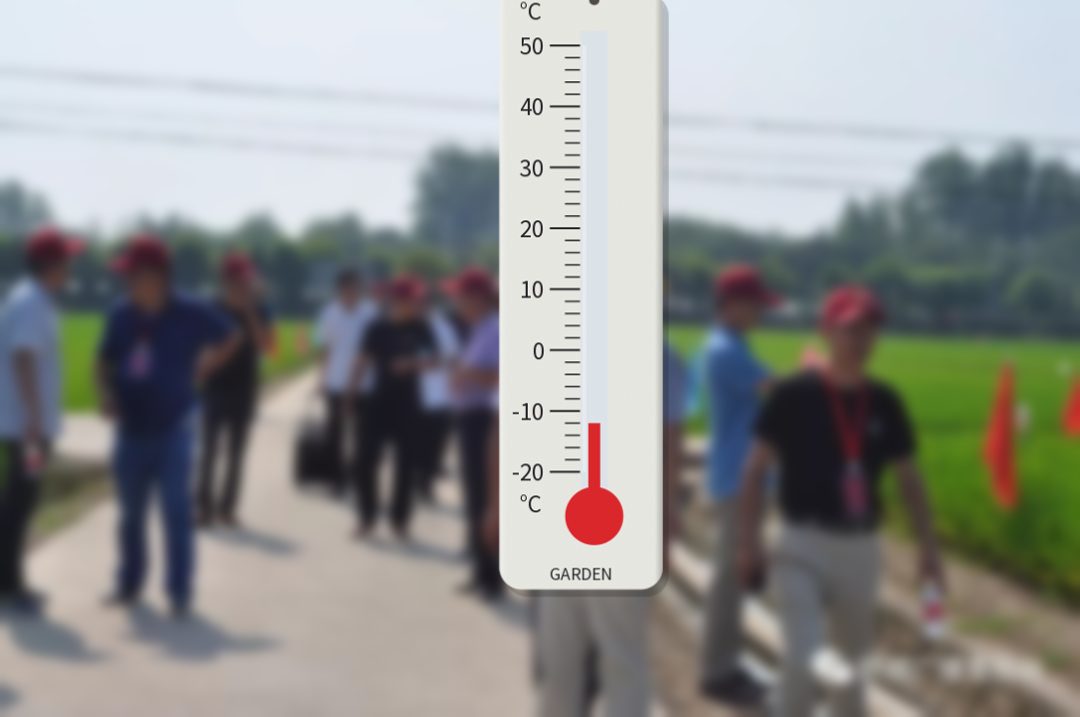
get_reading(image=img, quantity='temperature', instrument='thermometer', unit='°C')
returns -12 °C
